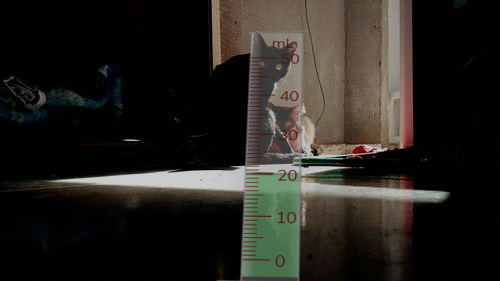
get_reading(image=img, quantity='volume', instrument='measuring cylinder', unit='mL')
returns 20 mL
